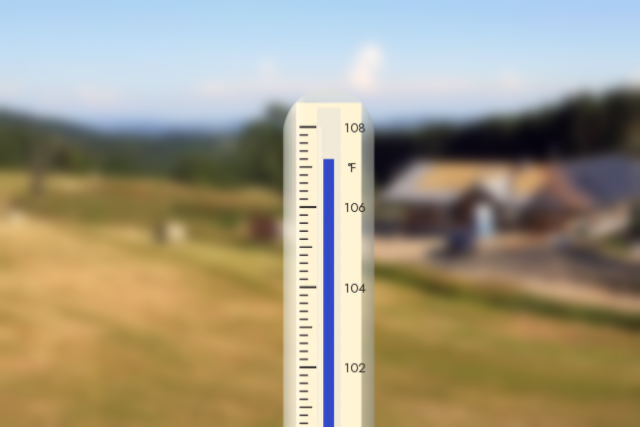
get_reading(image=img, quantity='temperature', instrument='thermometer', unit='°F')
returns 107.2 °F
